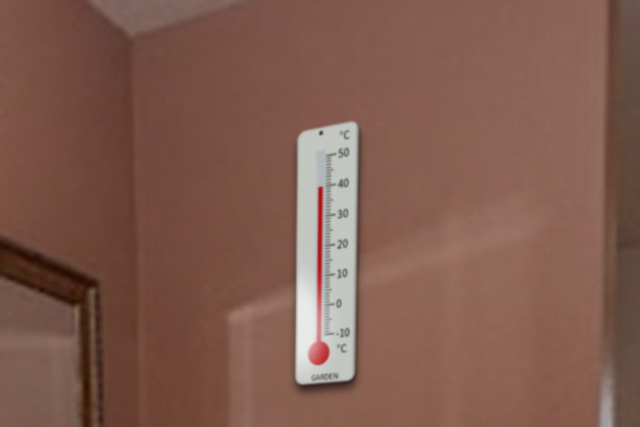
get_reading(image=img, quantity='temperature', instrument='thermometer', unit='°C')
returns 40 °C
